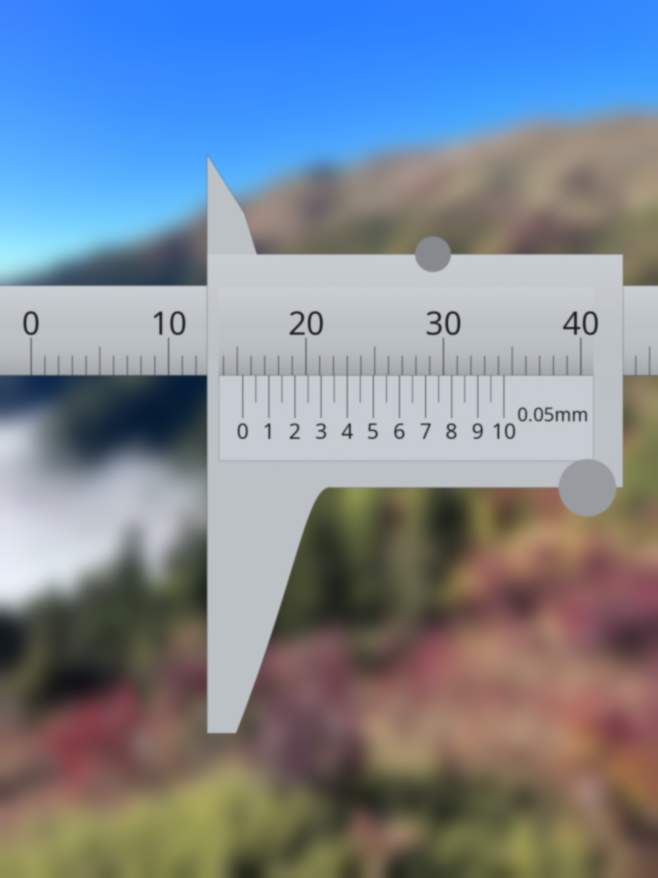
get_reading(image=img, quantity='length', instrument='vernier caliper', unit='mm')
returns 15.4 mm
